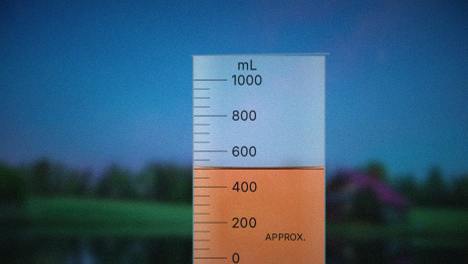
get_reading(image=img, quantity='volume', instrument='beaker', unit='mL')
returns 500 mL
